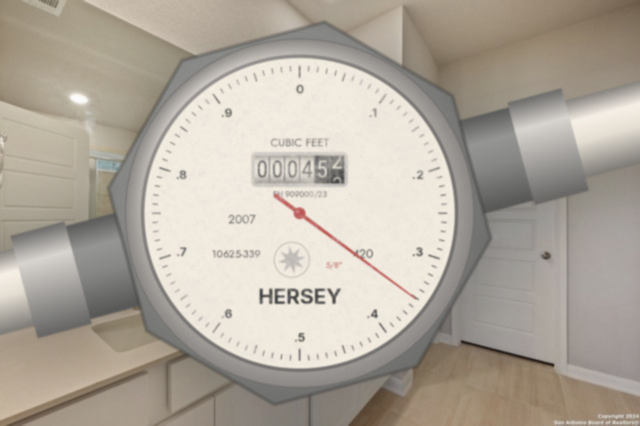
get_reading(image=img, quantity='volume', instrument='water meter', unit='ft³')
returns 452.35 ft³
